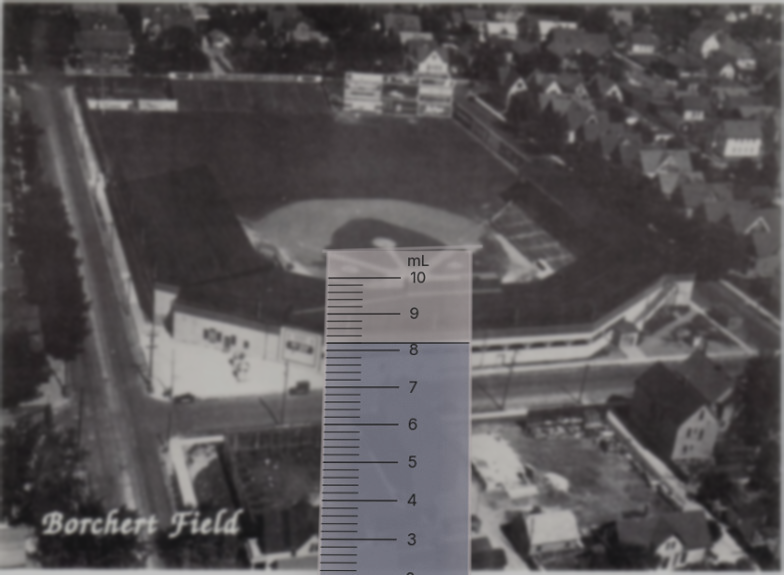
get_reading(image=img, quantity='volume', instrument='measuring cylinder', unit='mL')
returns 8.2 mL
